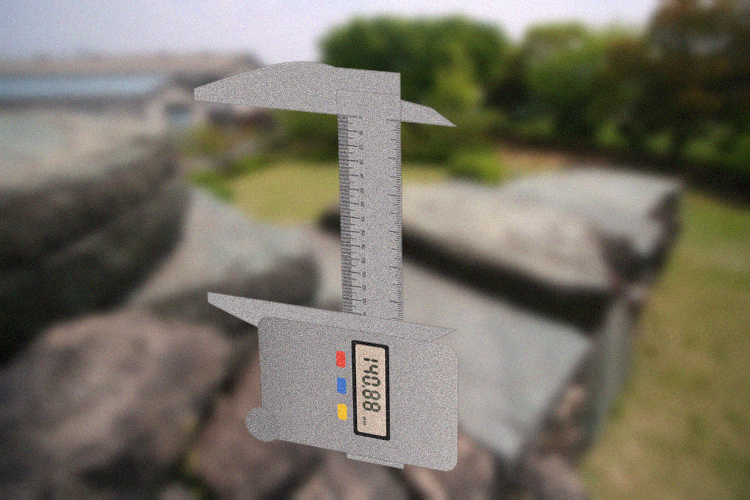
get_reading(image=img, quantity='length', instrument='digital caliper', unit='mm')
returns 140.88 mm
